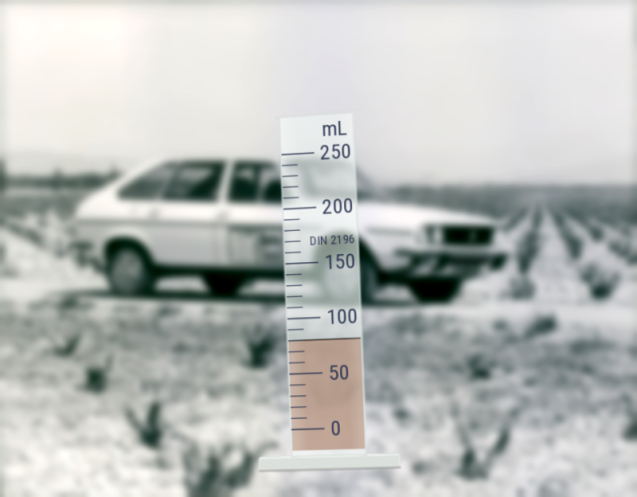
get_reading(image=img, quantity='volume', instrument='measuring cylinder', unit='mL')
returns 80 mL
